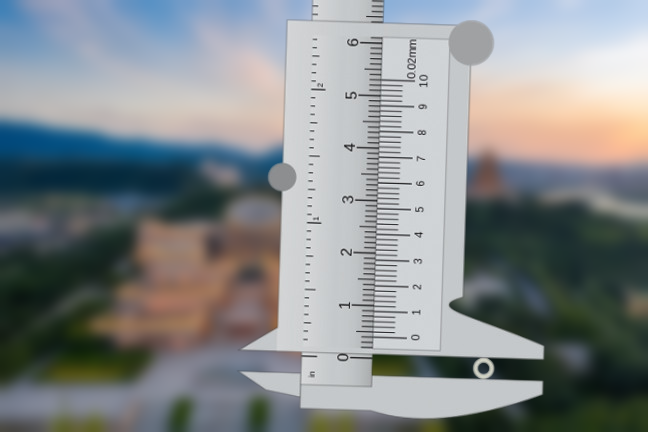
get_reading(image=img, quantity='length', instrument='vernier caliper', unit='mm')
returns 4.0 mm
